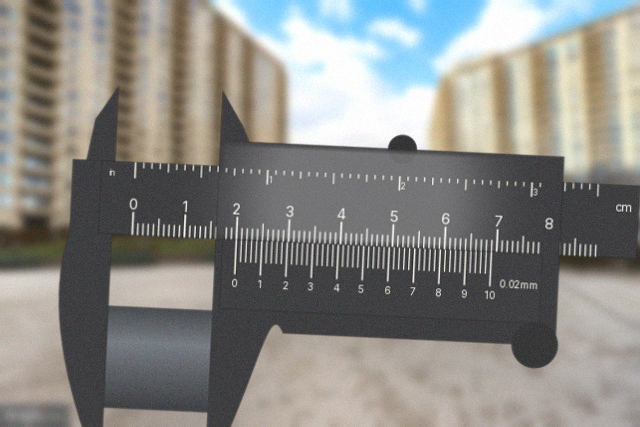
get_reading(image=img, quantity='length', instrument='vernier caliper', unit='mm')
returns 20.0 mm
